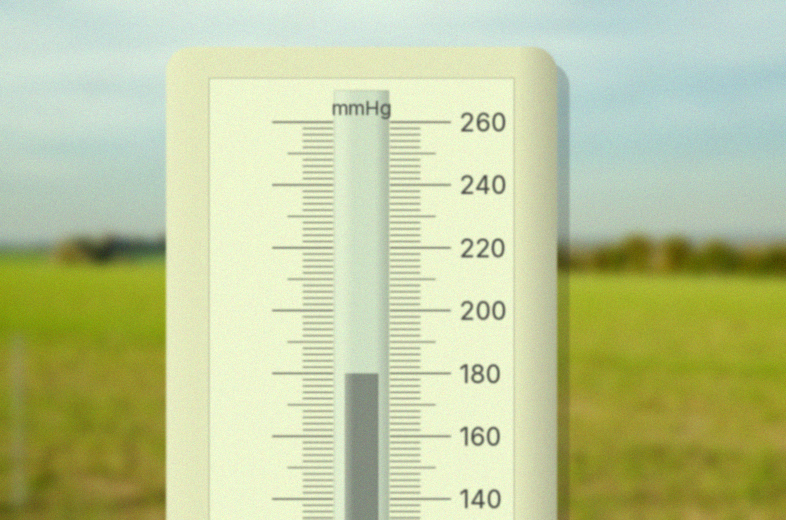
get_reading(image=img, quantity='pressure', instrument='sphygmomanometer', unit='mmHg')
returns 180 mmHg
